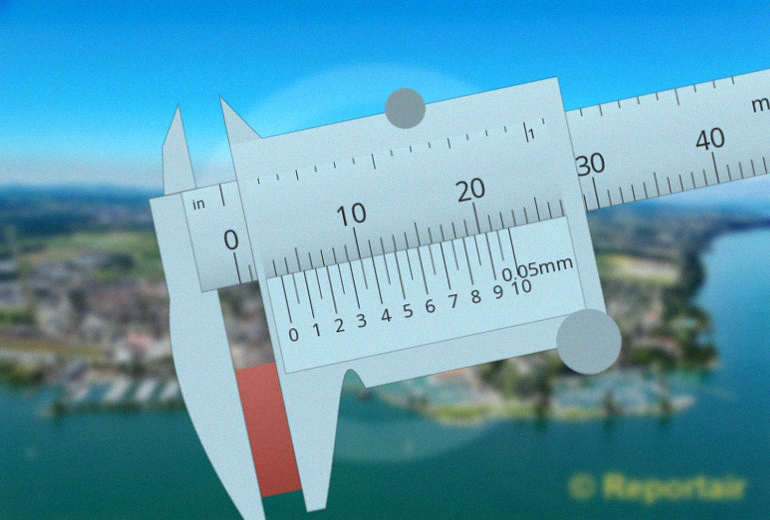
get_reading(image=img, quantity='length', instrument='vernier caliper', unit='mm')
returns 3.4 mm
